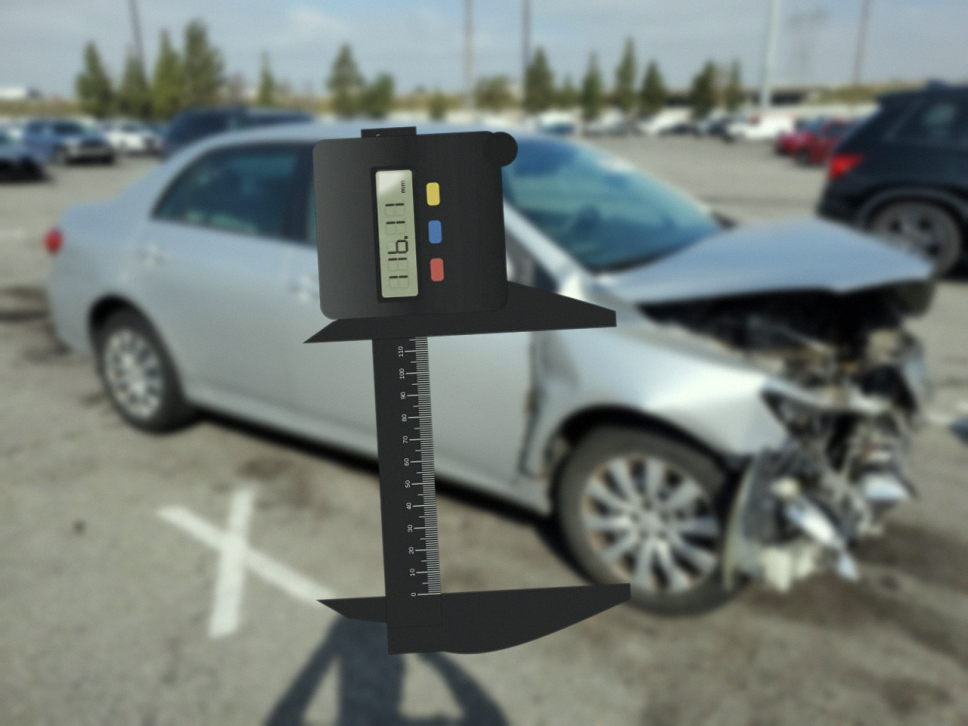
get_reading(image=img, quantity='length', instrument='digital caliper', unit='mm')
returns 116.11 mm
